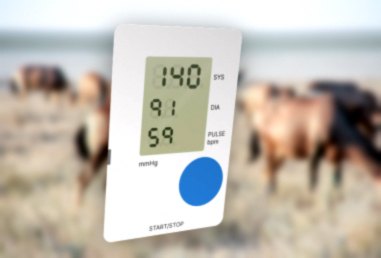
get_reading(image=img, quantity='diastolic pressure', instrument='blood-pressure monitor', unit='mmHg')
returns 91 mmHg
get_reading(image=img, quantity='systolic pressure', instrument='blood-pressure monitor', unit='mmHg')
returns 140 mmHg
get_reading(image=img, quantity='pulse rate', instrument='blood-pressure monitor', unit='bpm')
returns 59 bpm
